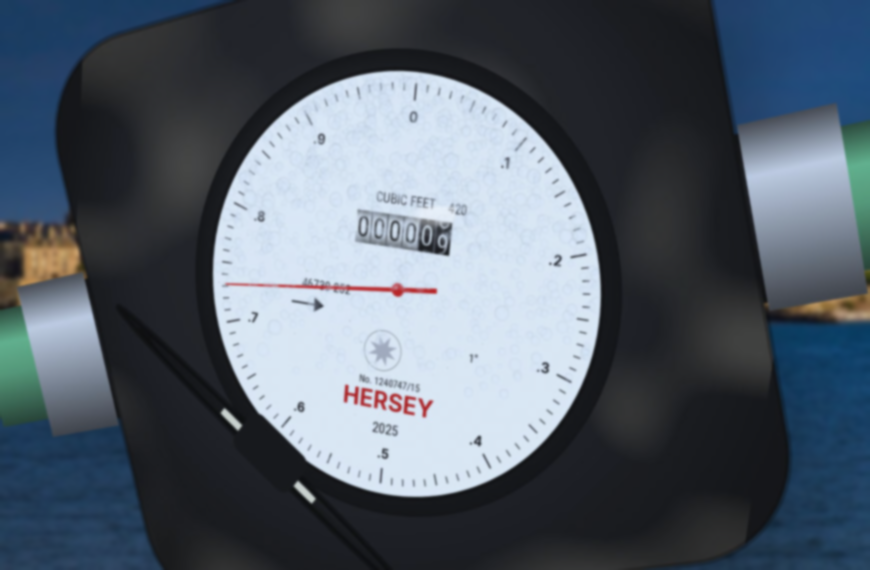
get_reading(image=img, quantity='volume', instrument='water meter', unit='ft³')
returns 8.73 ft³
